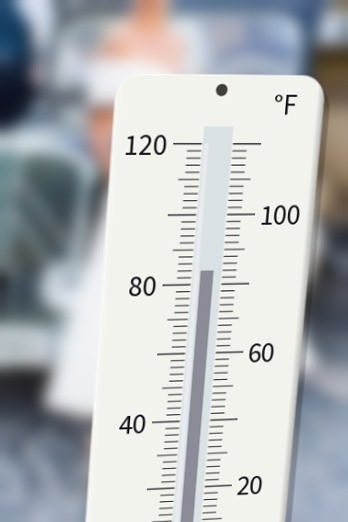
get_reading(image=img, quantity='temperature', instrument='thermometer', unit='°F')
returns 84 °F
